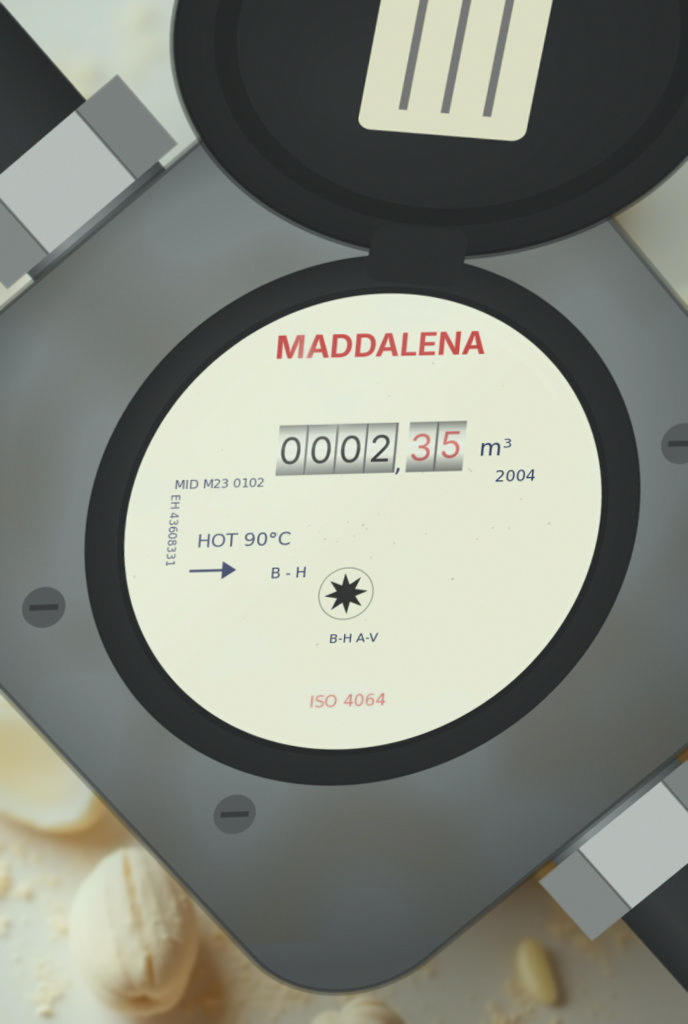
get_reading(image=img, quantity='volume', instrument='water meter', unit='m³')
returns 2.35 m³
